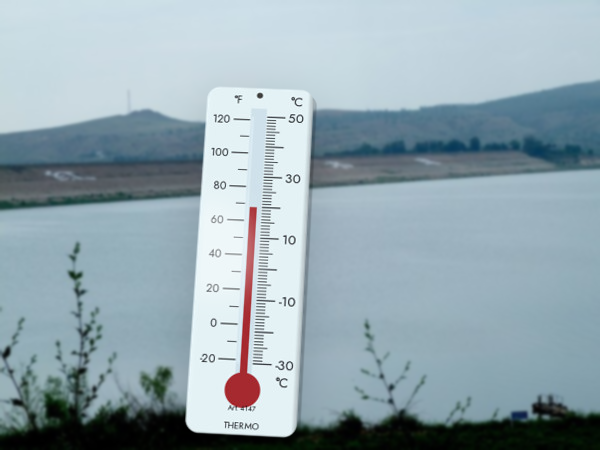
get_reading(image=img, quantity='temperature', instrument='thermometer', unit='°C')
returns 20 °C
